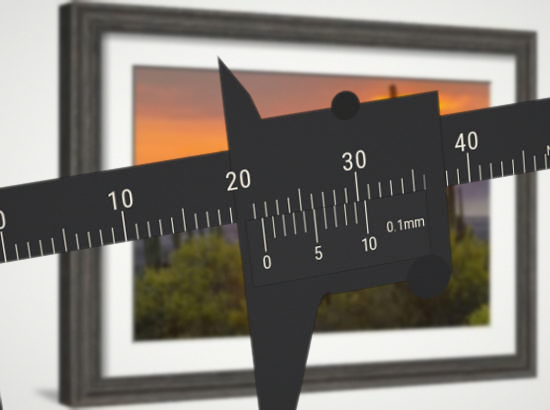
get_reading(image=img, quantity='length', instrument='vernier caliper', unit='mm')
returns 21.6 mm
